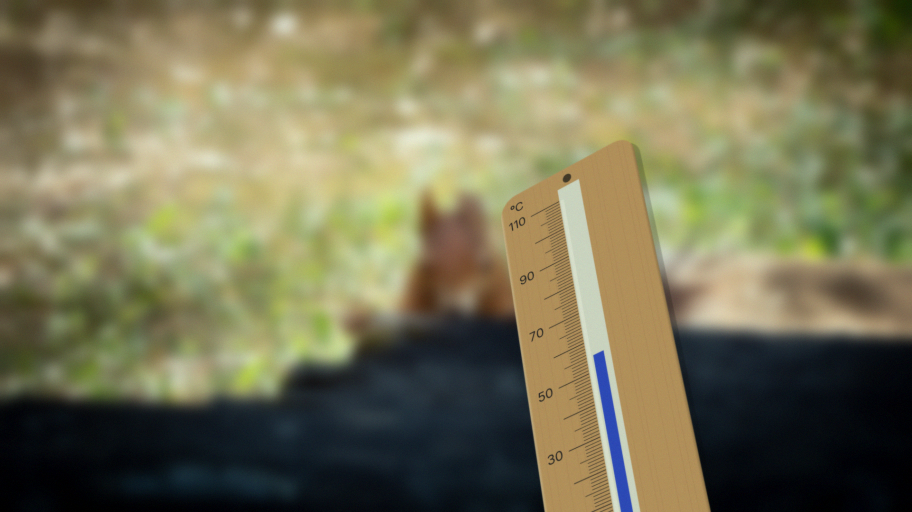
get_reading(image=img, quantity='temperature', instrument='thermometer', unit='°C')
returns 55 °C
